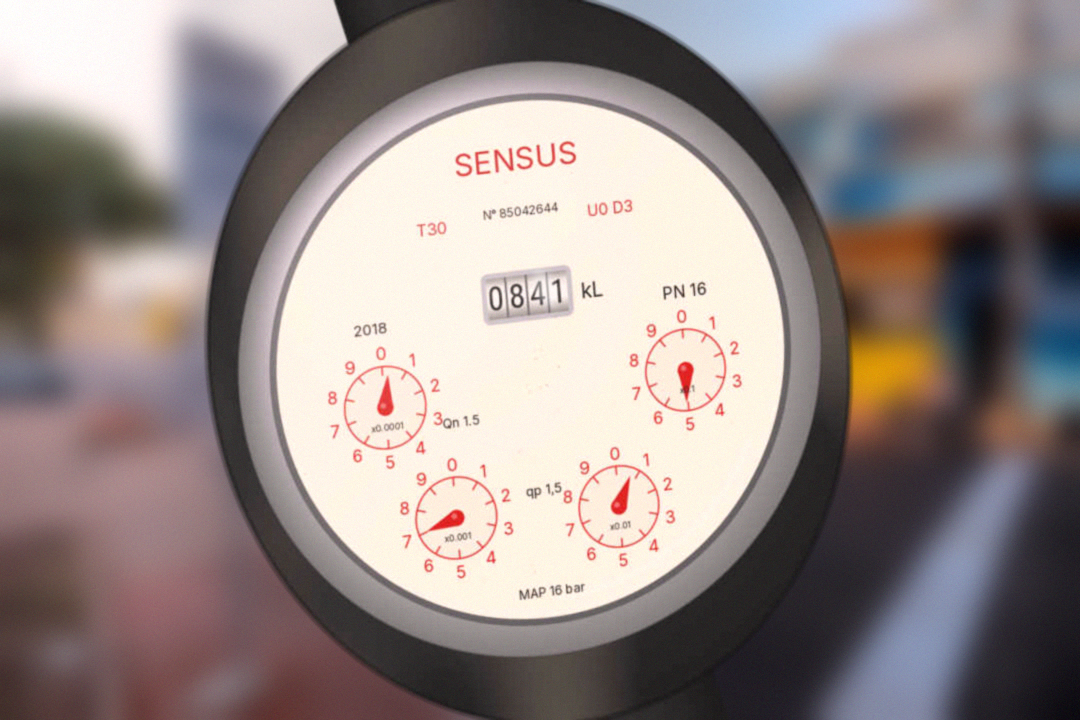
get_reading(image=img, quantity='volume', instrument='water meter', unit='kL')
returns 841.5070 kL
